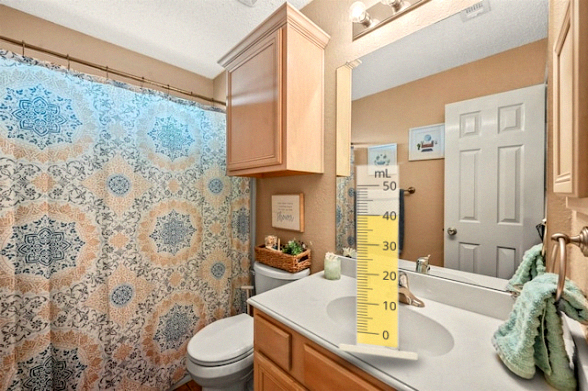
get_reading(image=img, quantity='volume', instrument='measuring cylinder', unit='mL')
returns 40 mL
